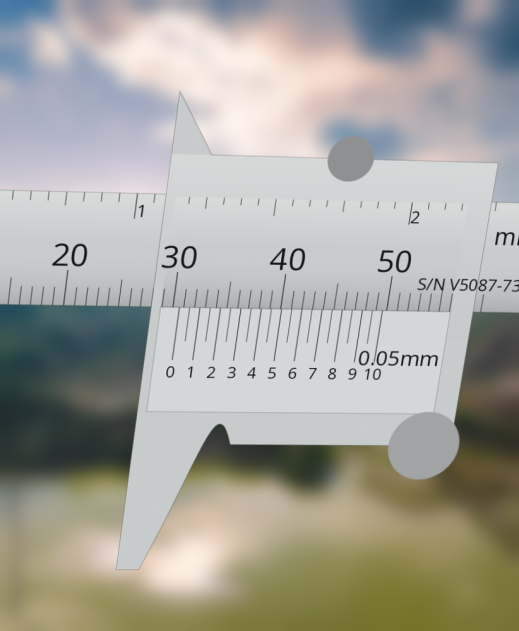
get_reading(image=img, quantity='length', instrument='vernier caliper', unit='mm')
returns 30.6 mm
